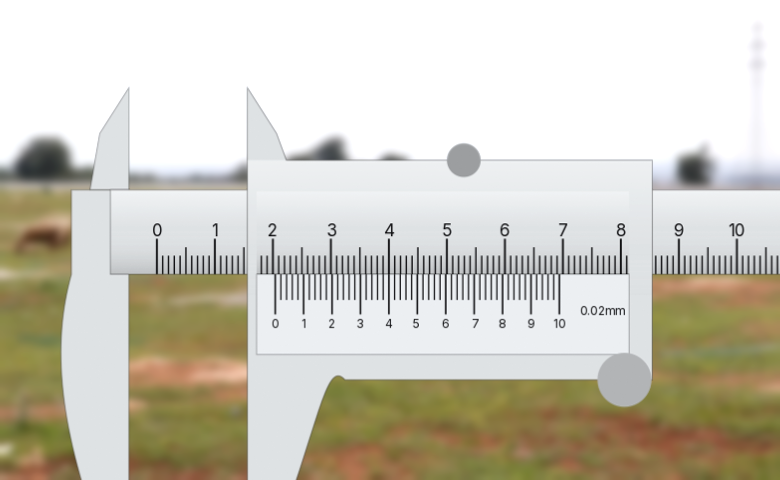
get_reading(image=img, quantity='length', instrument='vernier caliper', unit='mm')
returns 20.4 mm
